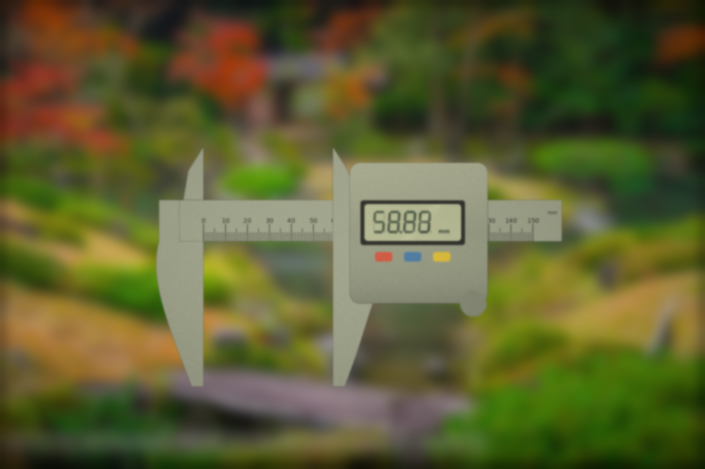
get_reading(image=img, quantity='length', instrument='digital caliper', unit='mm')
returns 58.88 mm
